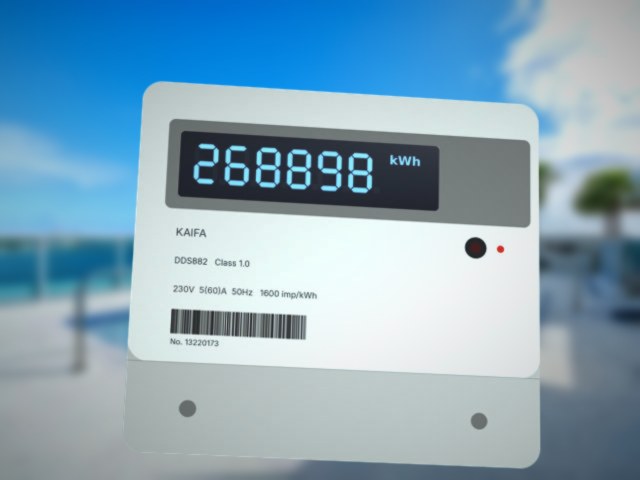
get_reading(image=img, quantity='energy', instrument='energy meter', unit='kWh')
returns 268898 kWh
